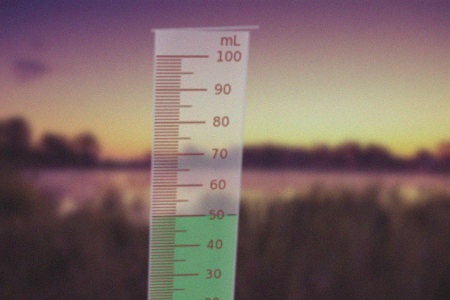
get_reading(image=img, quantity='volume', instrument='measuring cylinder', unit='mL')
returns 50 mL
